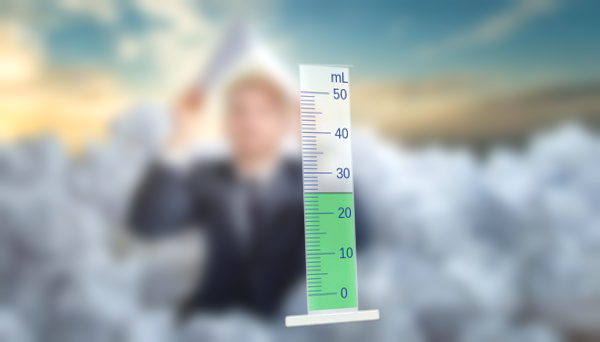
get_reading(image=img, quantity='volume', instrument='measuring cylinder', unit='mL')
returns 25 mL
